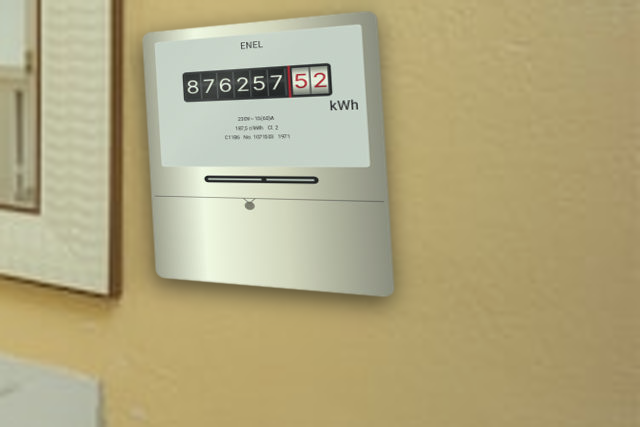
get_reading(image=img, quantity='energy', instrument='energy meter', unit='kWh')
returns 876257.52 kWh
